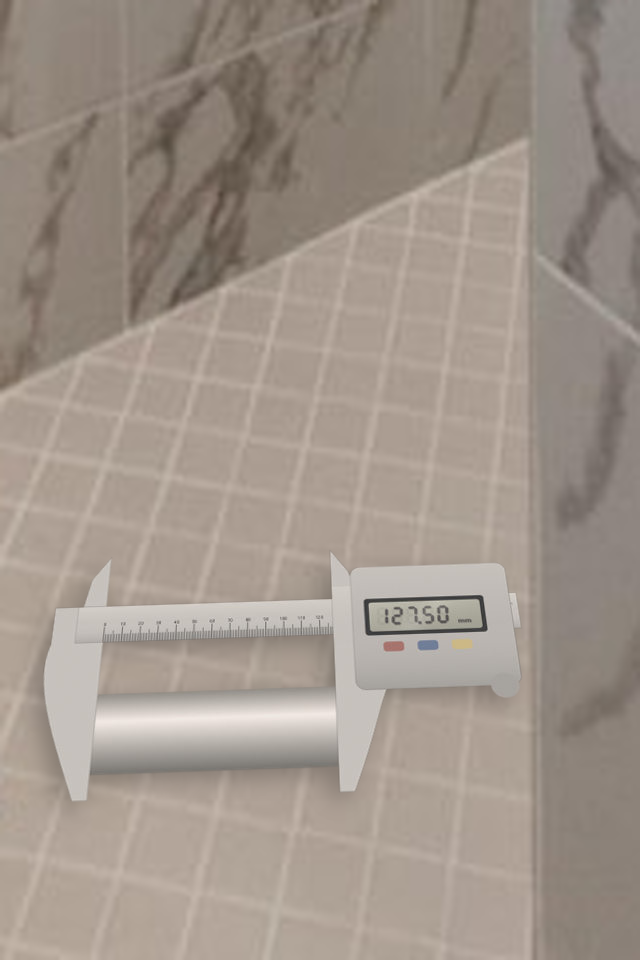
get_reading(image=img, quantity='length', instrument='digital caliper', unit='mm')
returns 127.50 mm
